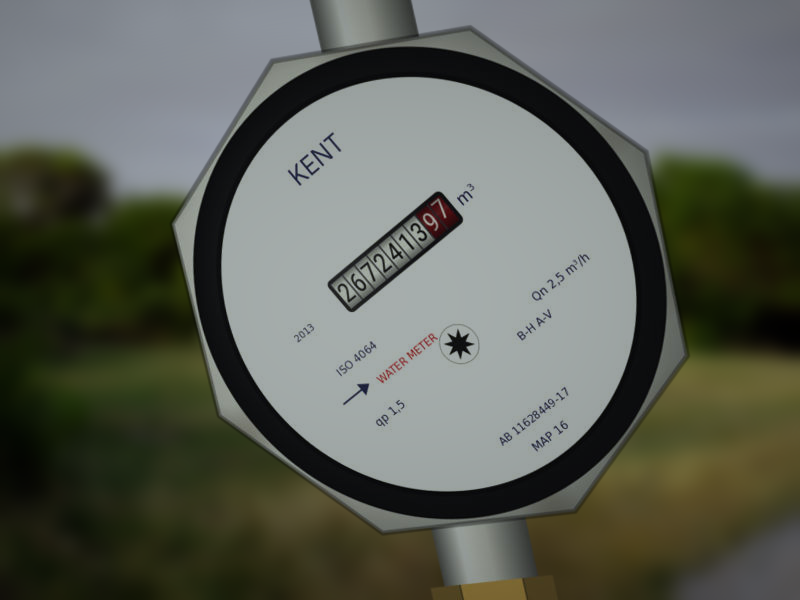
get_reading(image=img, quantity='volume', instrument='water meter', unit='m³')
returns 2672413.97 m³
